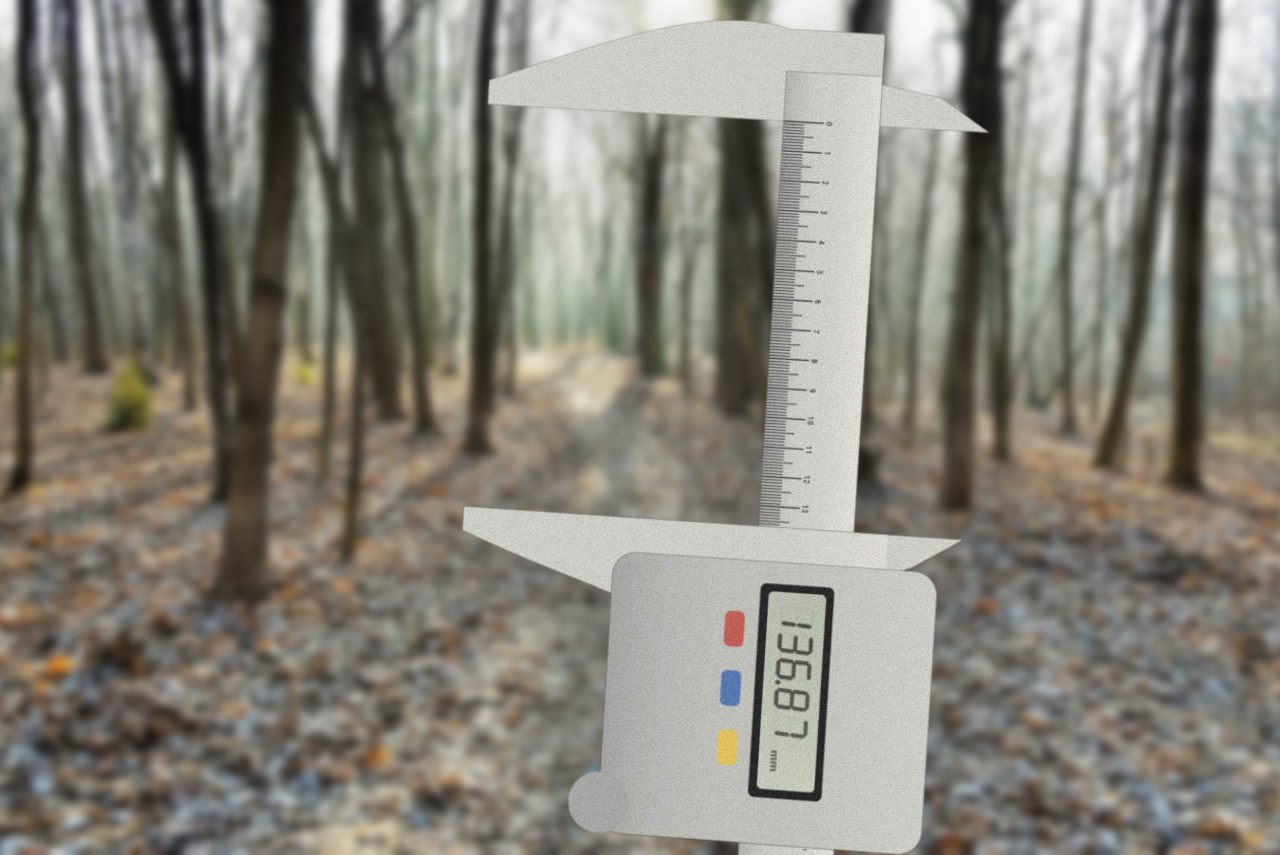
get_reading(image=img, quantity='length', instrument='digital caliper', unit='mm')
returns 136.87 mm
